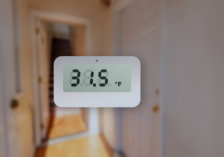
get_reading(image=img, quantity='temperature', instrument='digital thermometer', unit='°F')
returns 31.5 °F
